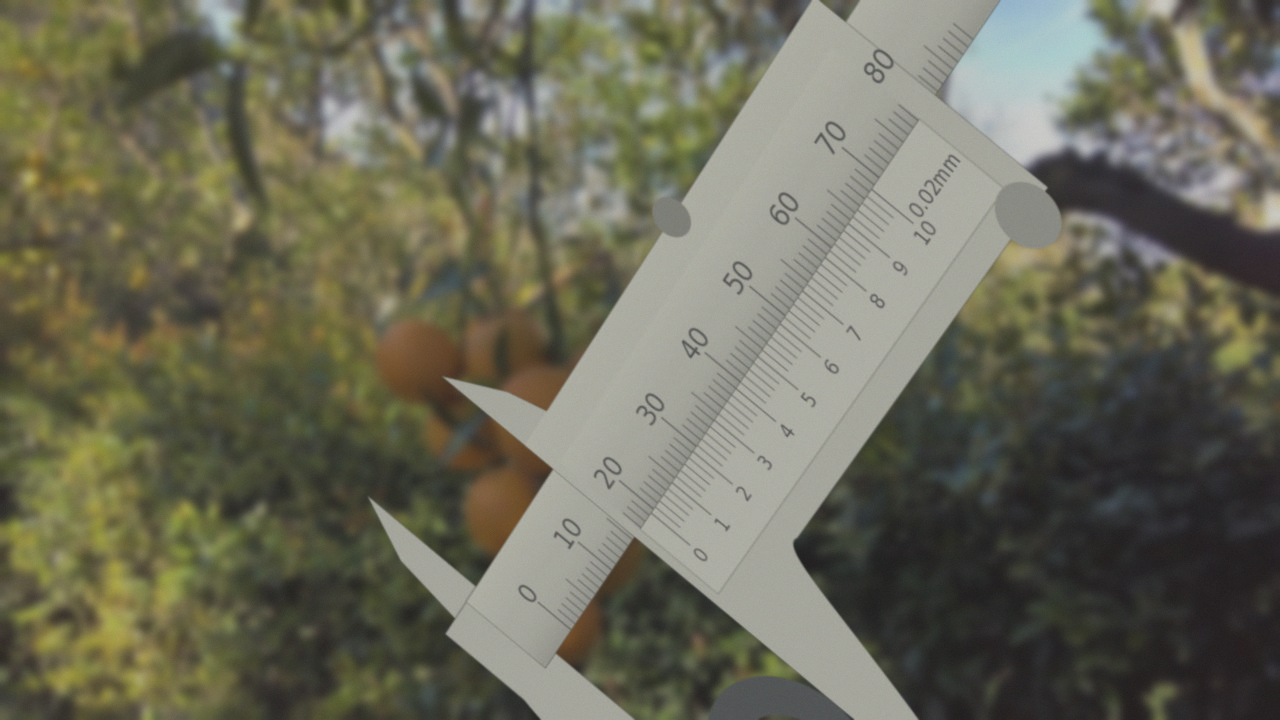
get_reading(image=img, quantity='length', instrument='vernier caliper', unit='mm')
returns 19.4 mm
